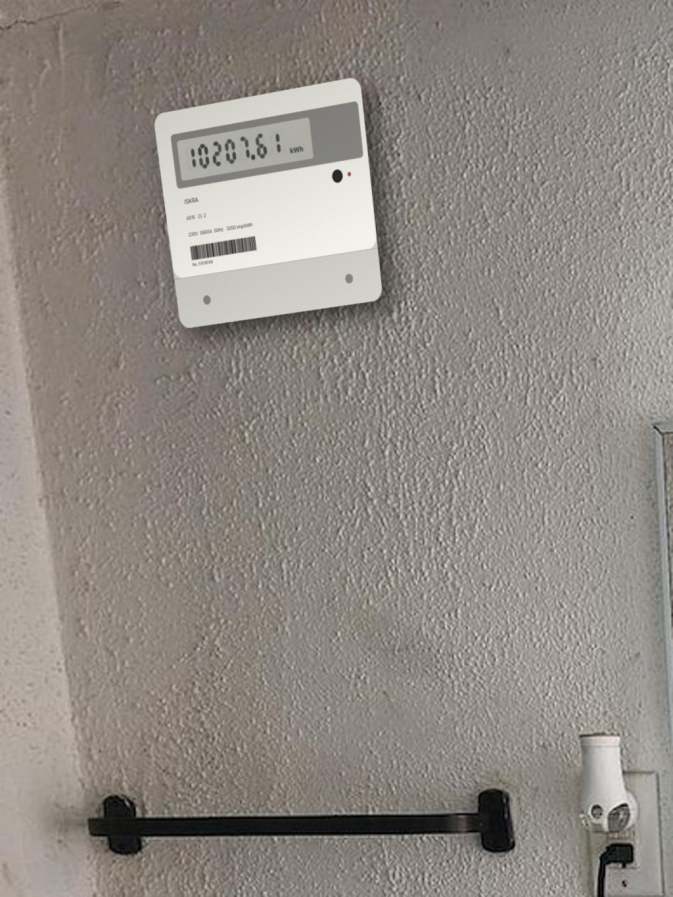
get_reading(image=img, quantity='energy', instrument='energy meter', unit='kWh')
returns 10207.61 kWh
